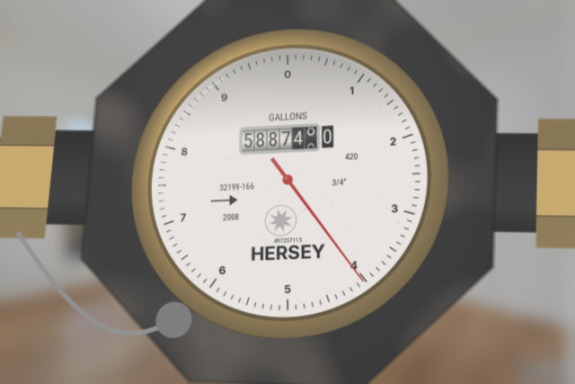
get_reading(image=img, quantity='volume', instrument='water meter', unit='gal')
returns 5887484.0 gal
